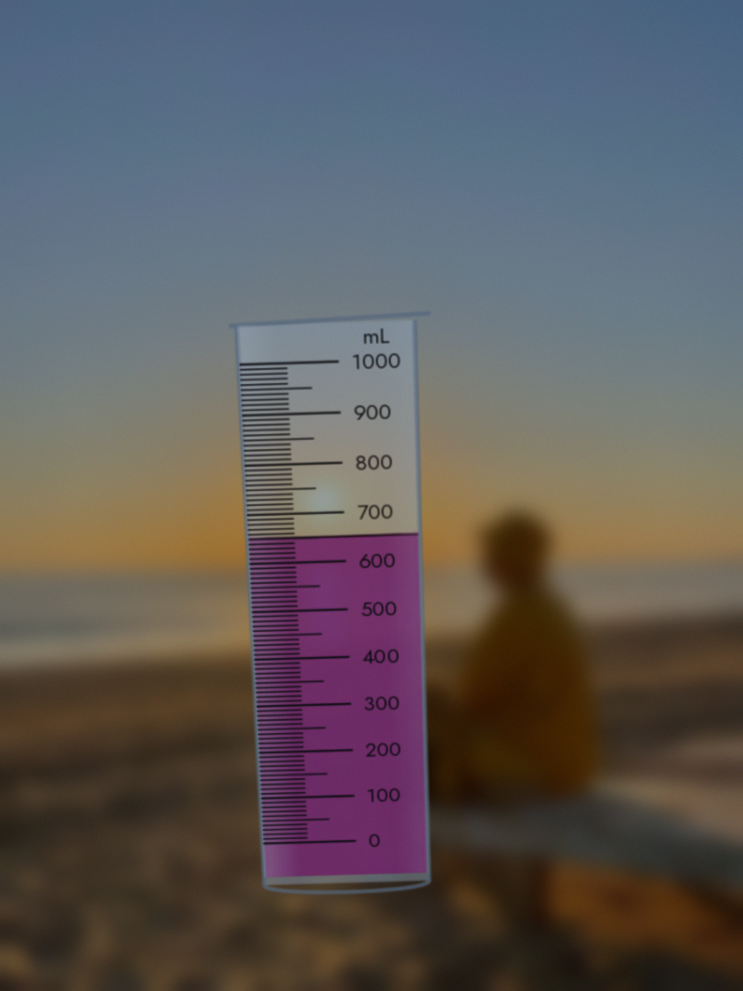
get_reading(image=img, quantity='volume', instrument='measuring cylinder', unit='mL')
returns 650 mL
